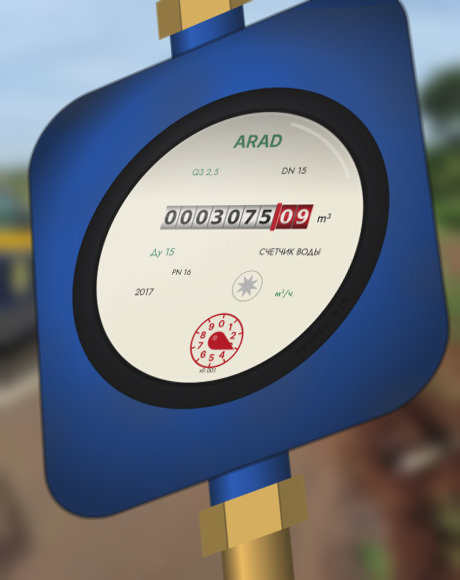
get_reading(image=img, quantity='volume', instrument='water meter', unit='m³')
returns 3075.093 m³
